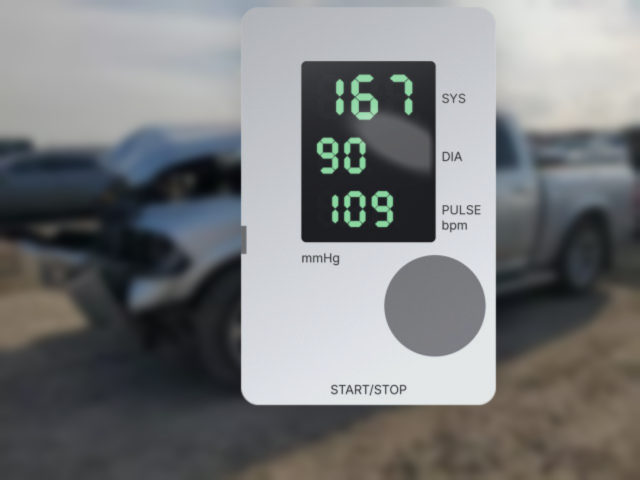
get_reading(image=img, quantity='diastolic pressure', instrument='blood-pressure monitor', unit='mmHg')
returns 90 mmHg
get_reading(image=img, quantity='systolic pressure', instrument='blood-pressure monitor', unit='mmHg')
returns 167 mmHg
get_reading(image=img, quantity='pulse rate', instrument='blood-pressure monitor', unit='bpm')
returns 109 bpm
